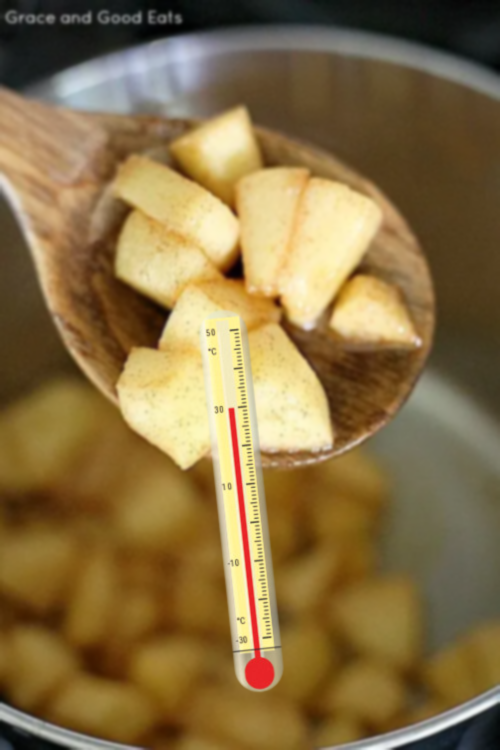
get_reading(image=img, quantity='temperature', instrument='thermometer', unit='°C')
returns 30 °C
